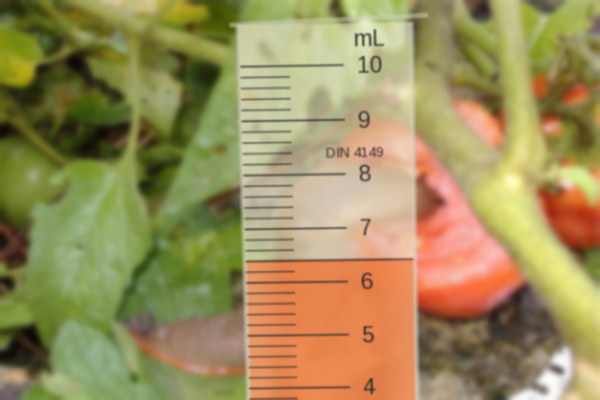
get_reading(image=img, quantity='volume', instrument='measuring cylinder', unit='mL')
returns 6.4 mL
